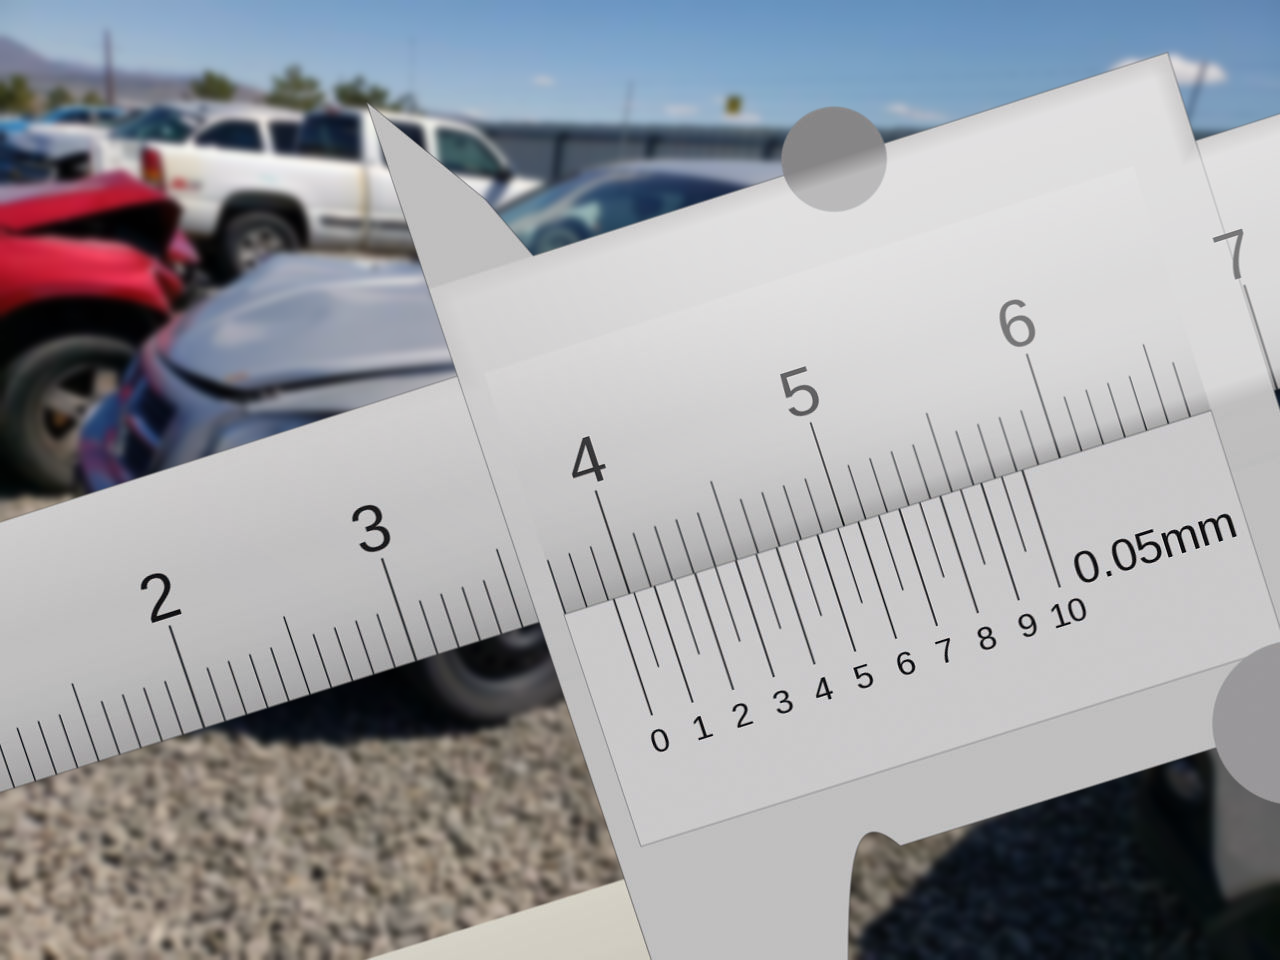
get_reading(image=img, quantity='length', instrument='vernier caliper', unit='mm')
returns 39.25 mm
